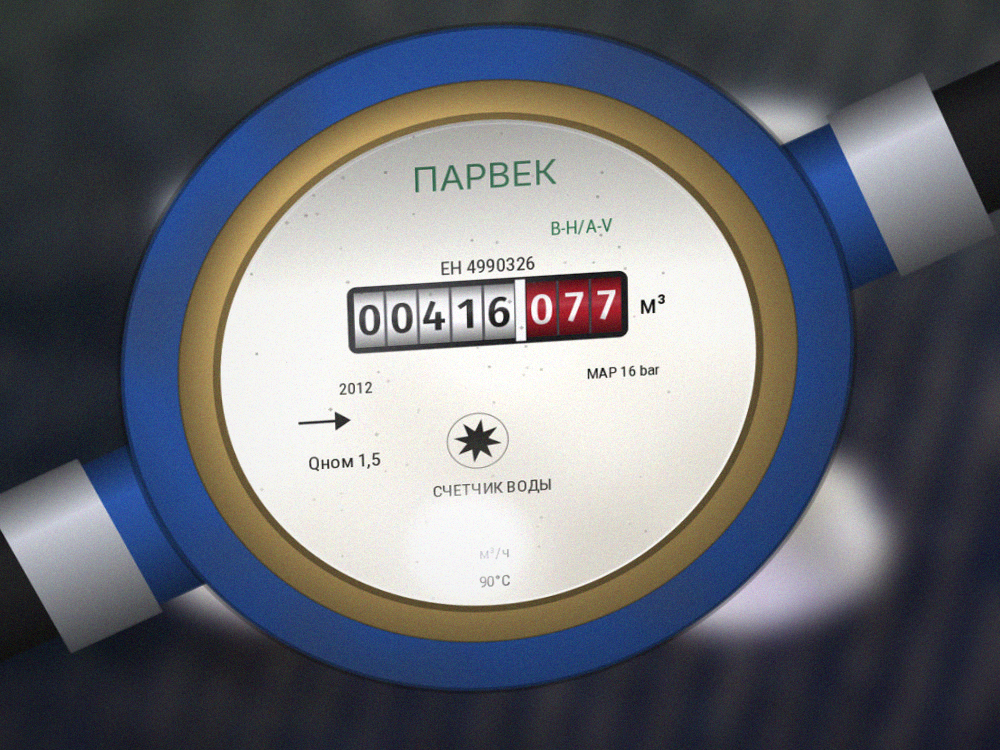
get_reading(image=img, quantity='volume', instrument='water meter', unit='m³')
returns 416.077 m³
